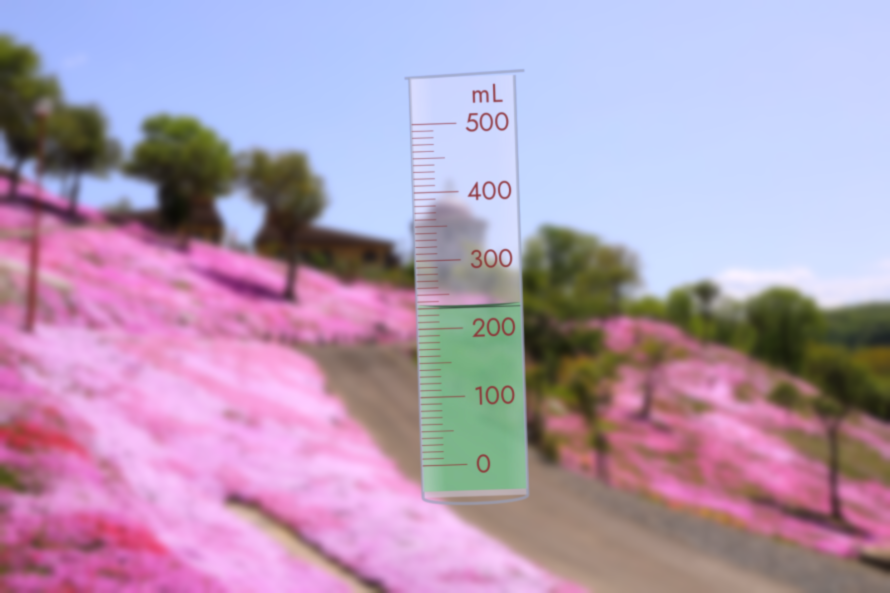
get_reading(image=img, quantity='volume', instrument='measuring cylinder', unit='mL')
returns 230 mL
